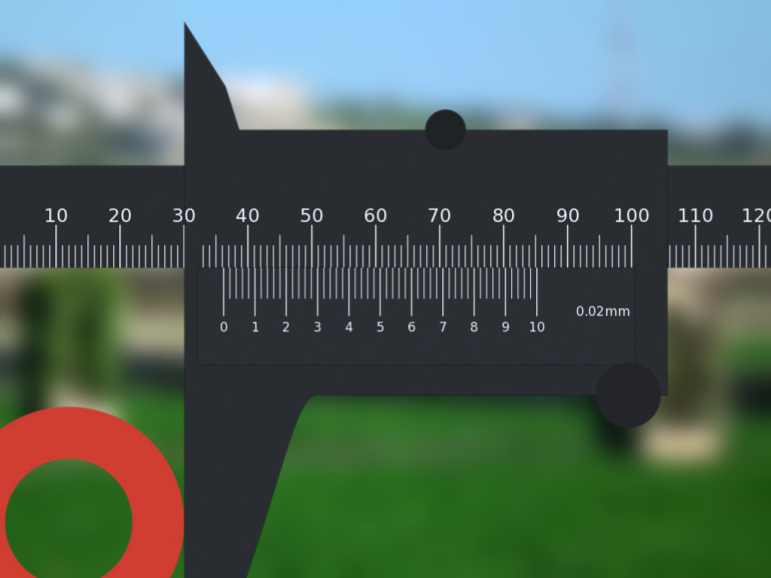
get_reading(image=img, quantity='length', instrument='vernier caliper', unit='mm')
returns 36.2 mm
